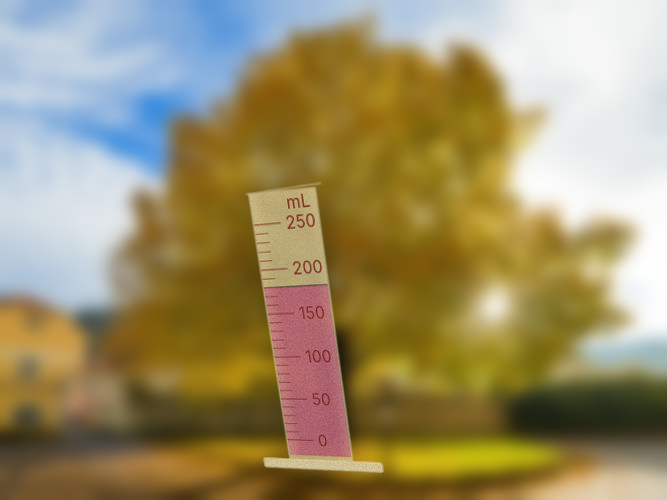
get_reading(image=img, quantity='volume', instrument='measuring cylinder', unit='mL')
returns 180 mL
